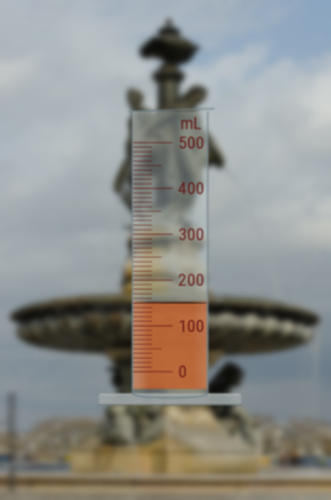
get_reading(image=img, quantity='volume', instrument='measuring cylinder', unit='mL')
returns 150 mL
